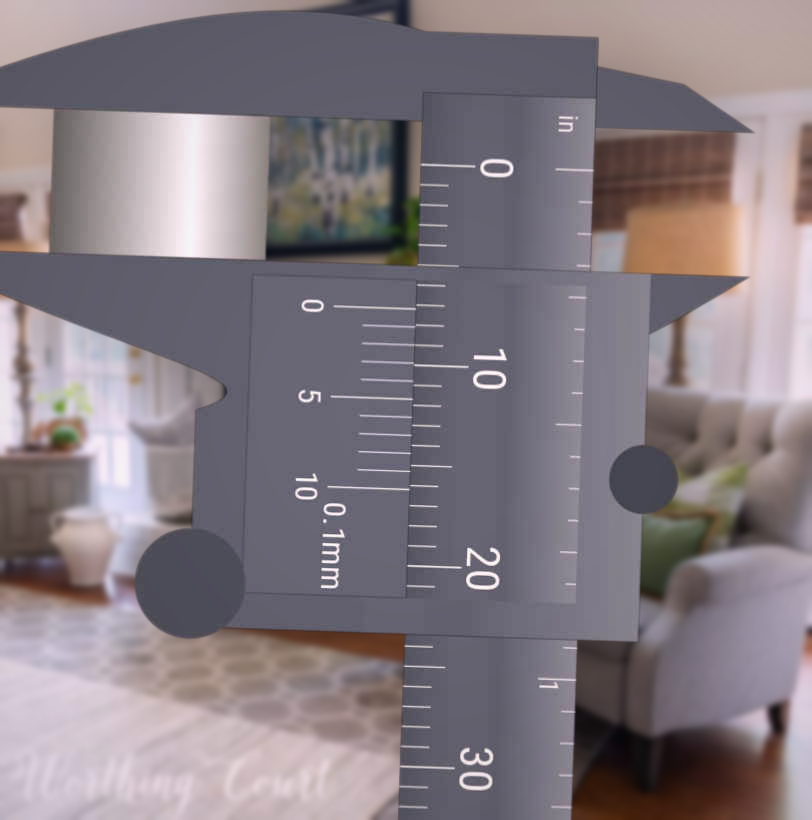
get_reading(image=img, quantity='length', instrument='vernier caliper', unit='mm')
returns 7.2 mm
